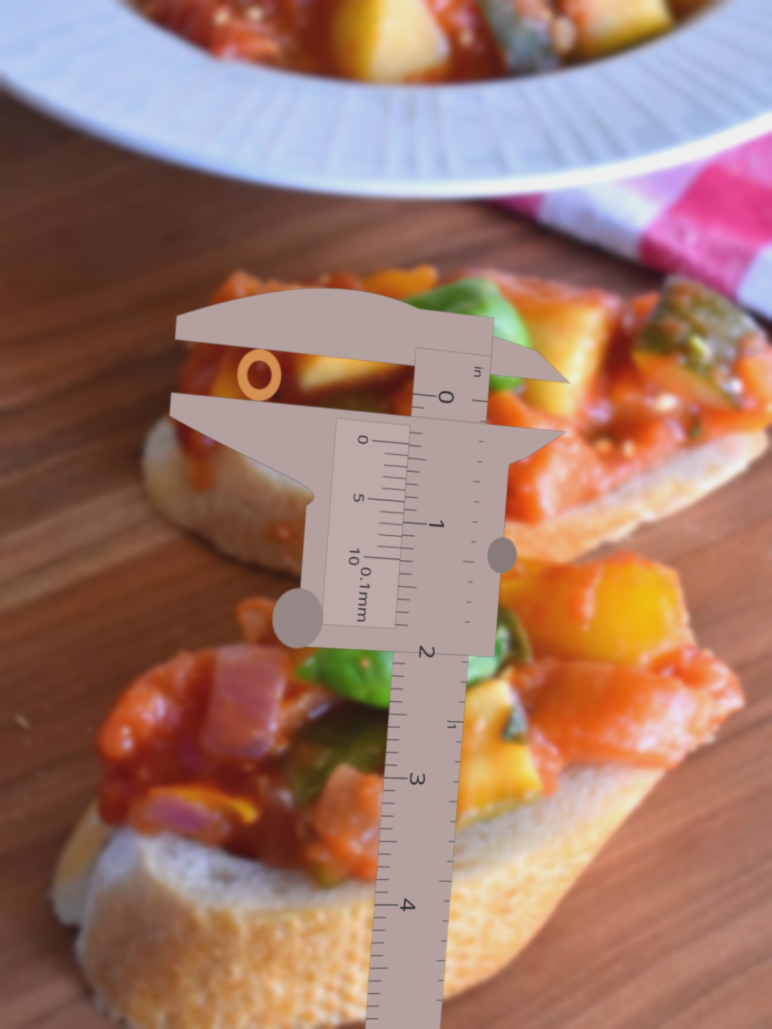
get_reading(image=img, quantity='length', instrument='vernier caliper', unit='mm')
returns 3.9 mm
